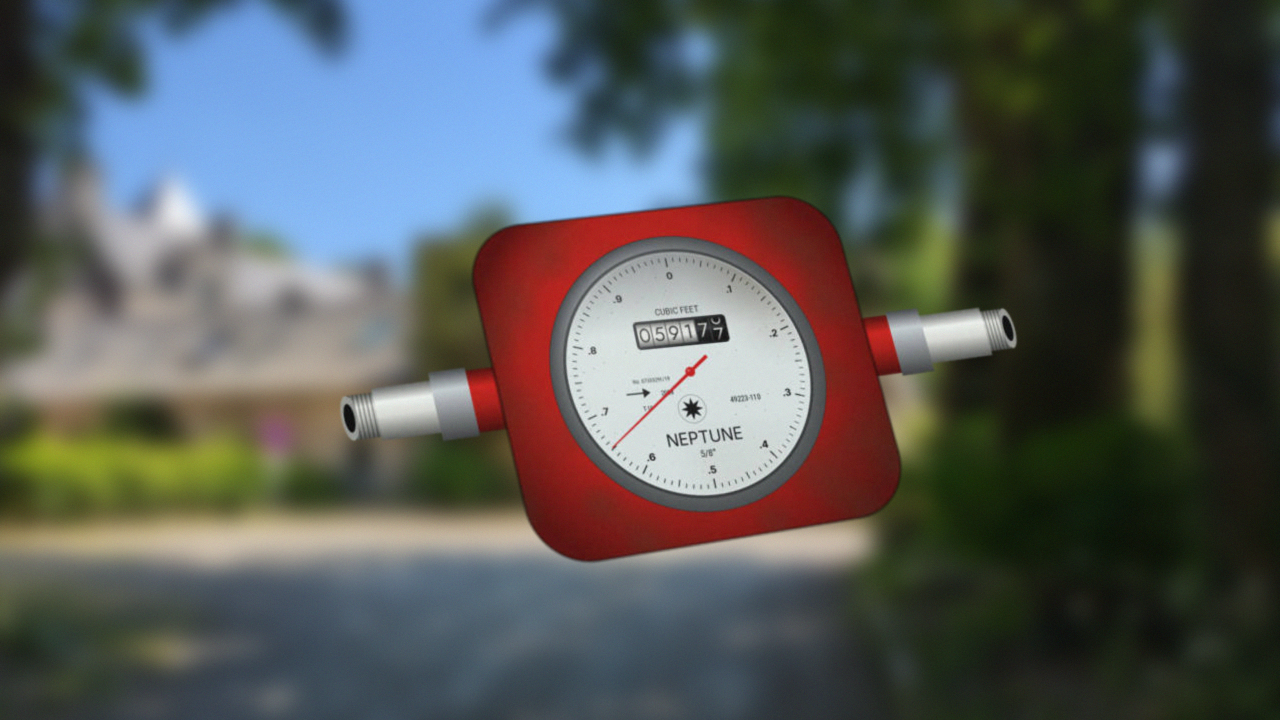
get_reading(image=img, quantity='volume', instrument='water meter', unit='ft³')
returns 59176.65 ft³
